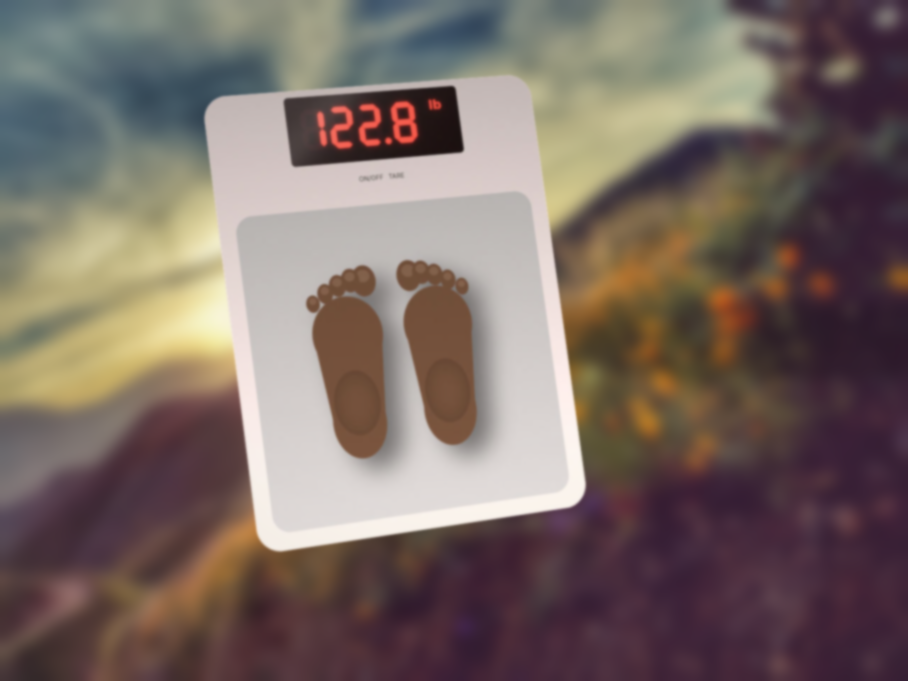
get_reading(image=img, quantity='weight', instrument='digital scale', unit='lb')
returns 122.8 lb
